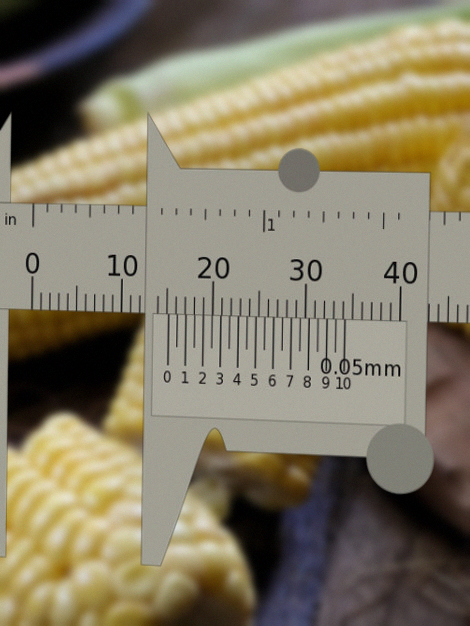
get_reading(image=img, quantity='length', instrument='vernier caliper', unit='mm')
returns 15.2 mm
